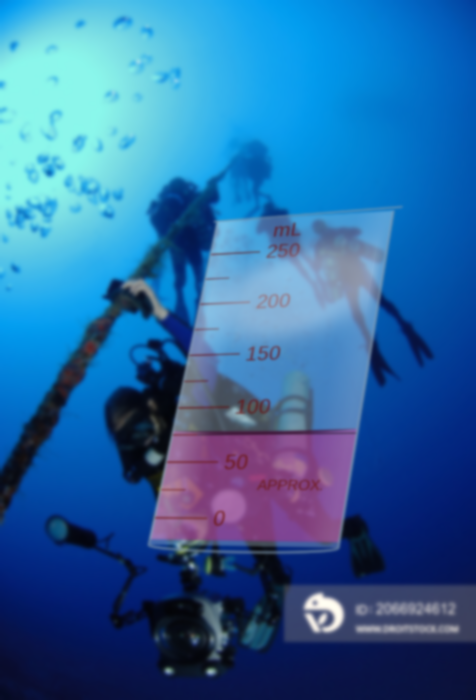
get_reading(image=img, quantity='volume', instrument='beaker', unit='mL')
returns 75 mL
